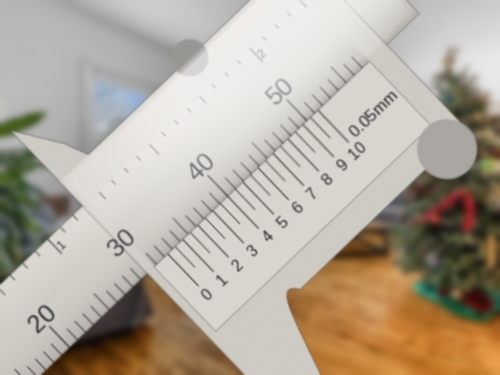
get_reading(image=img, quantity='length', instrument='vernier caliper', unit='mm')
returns 32.4 mm
